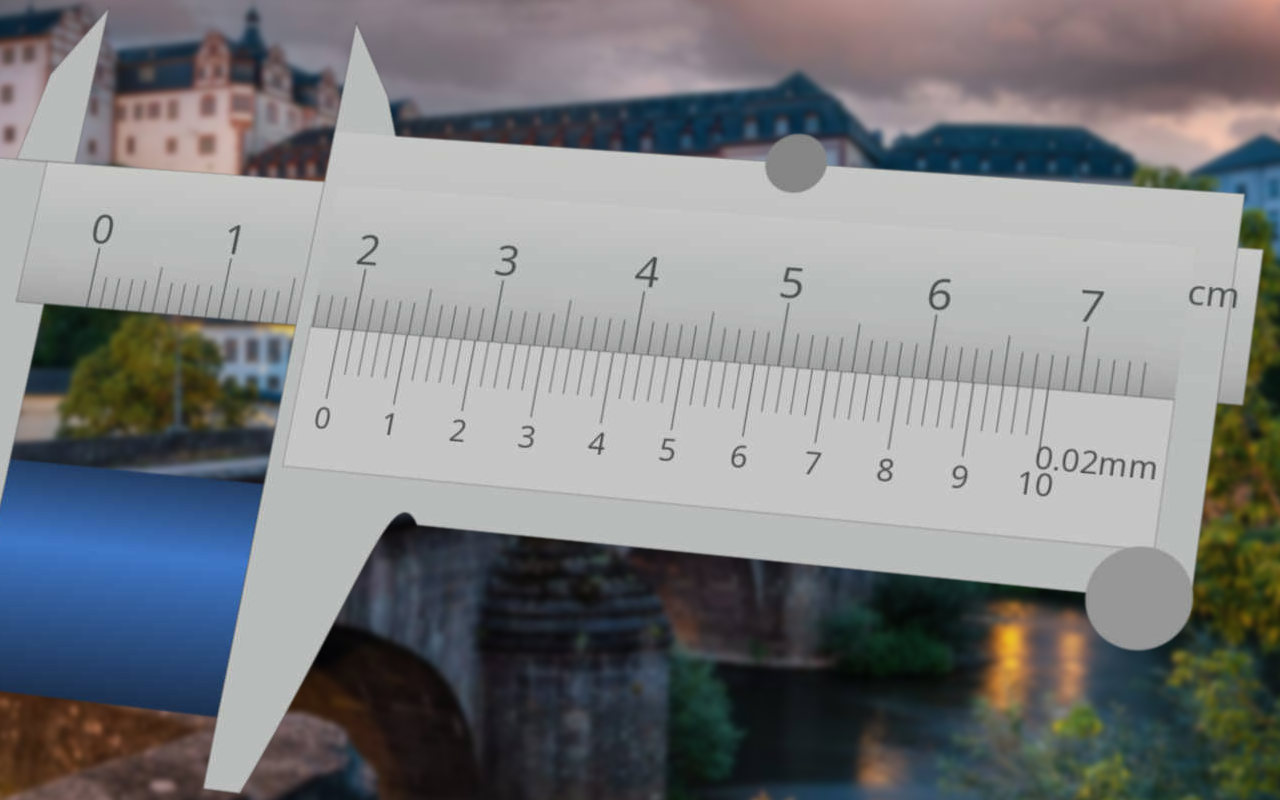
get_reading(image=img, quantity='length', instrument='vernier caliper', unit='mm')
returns 19.0 mm
